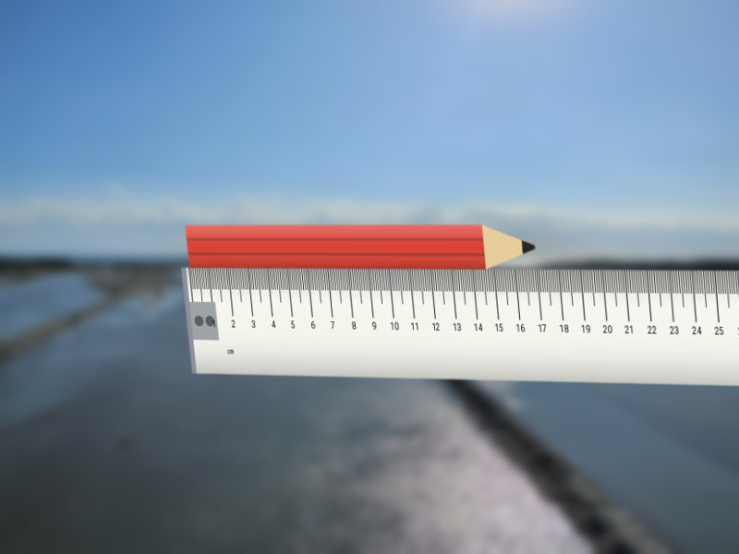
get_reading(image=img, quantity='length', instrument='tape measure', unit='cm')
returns 17 cm
